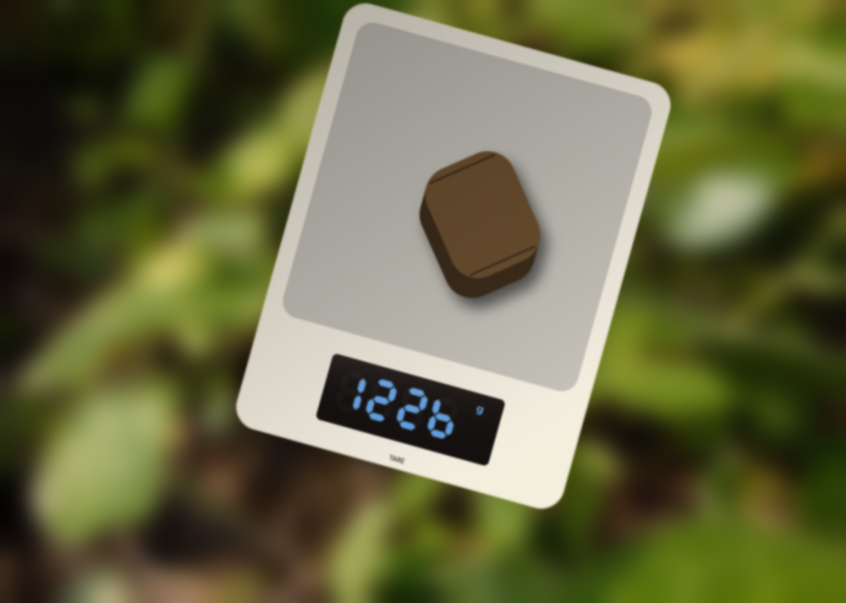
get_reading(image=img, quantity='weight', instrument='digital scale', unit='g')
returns 1226 g
